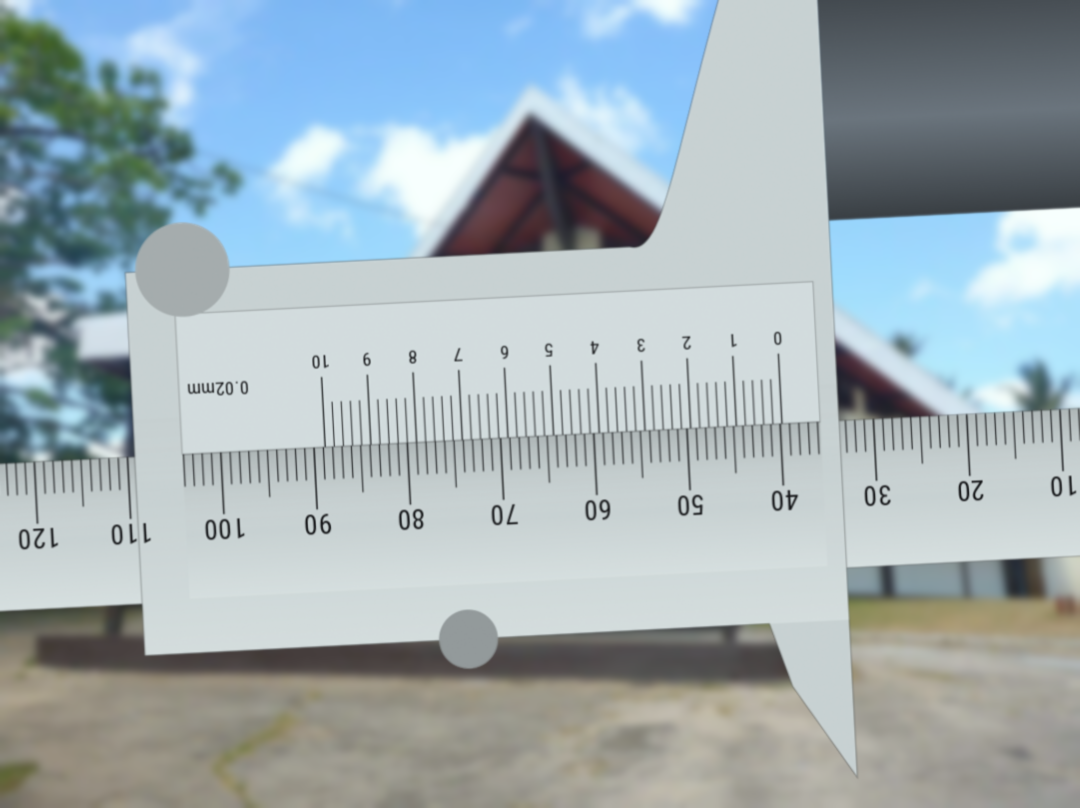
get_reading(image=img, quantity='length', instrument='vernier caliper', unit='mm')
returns 39.8 mm
